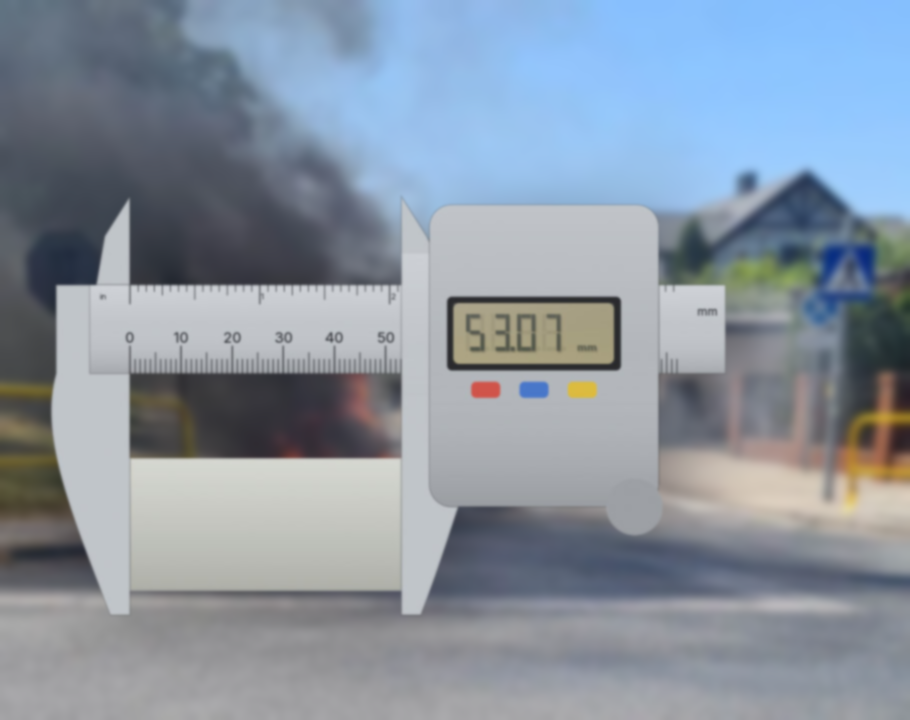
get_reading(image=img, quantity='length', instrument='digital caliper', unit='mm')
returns 53.07 mm
